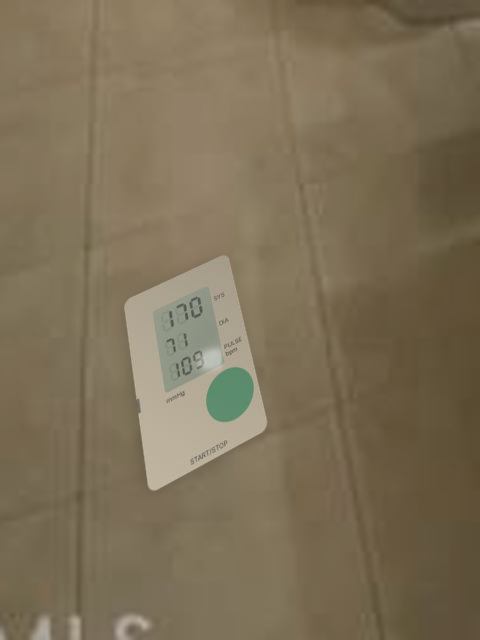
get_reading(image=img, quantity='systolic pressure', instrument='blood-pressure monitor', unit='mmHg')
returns 170 mmHg
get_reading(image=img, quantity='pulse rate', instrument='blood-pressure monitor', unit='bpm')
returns 109 bpm
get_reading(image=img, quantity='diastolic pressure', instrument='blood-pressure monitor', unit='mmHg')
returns 71 mmHg
